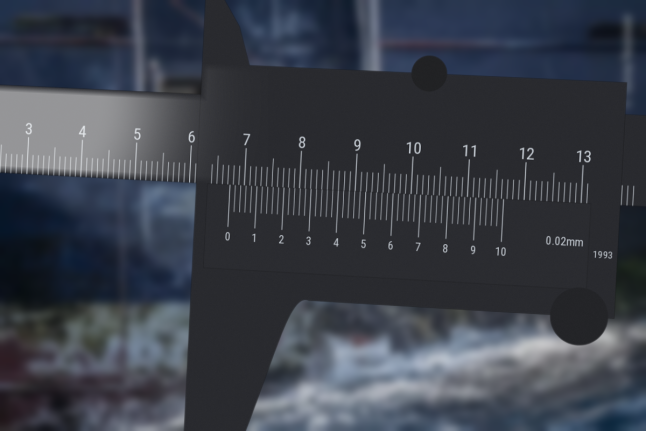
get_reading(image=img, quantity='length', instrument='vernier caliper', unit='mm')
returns 67.4 mm
